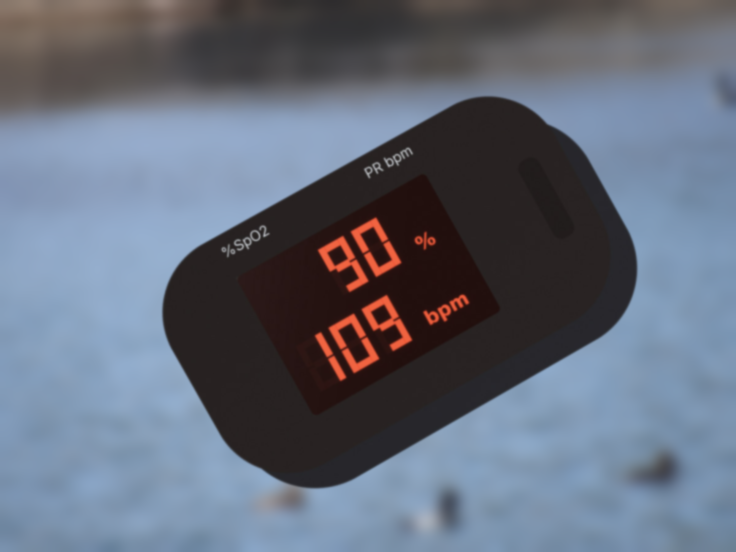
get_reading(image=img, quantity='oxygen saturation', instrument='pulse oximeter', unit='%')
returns 90 %
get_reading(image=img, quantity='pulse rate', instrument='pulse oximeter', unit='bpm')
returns 109 bpm
